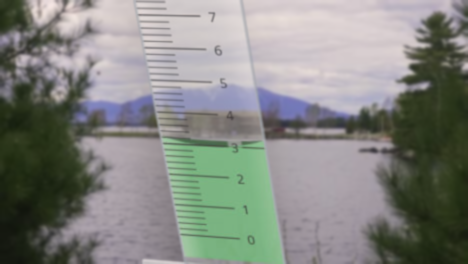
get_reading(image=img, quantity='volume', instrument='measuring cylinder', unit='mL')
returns 3 mL
